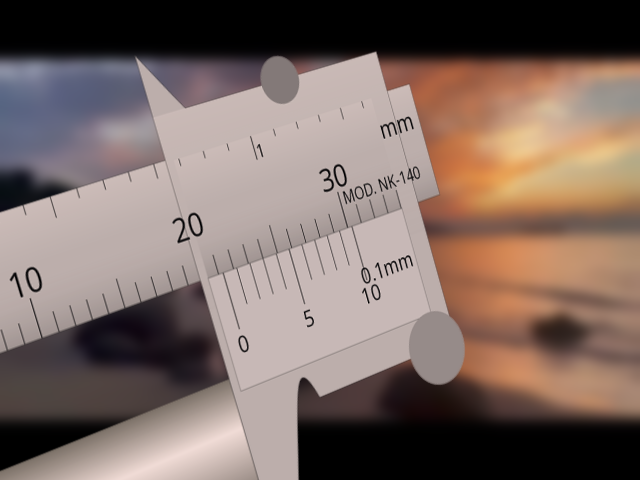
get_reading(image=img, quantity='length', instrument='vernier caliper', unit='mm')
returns 21.3 mm
